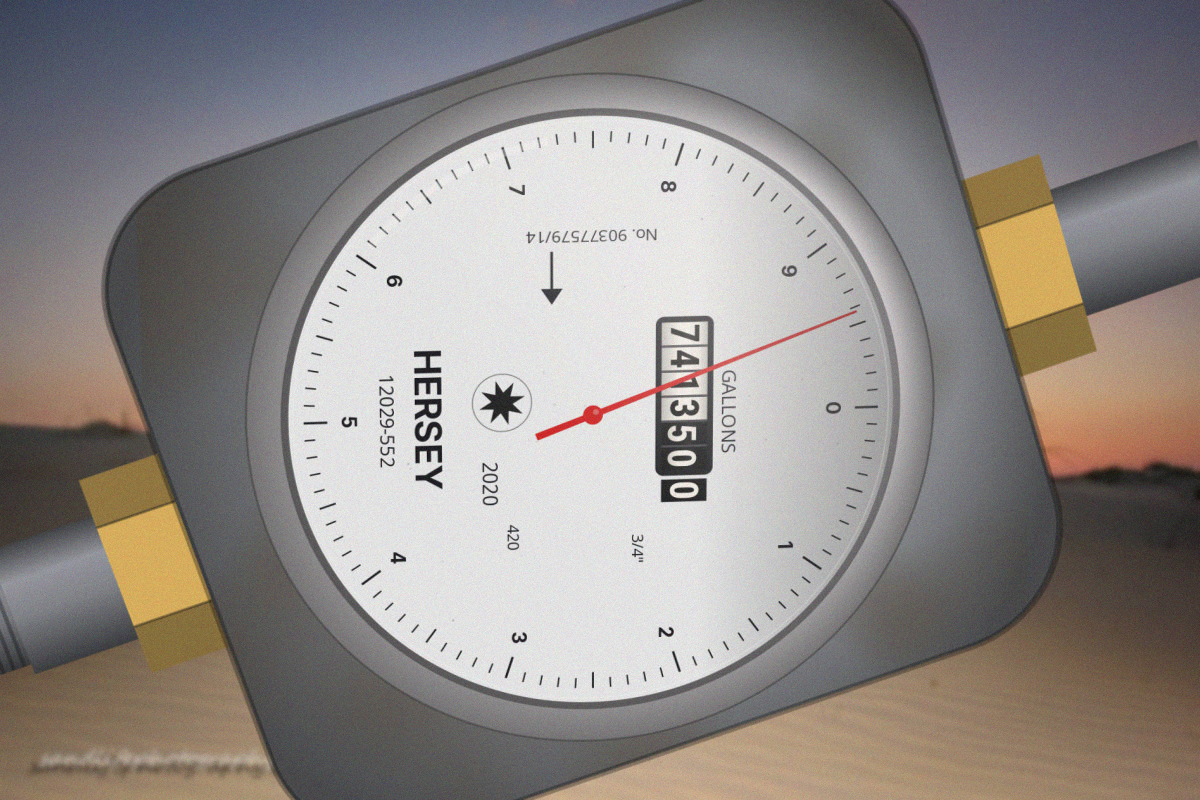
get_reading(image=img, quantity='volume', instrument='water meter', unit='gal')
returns 7413499.4 gal
